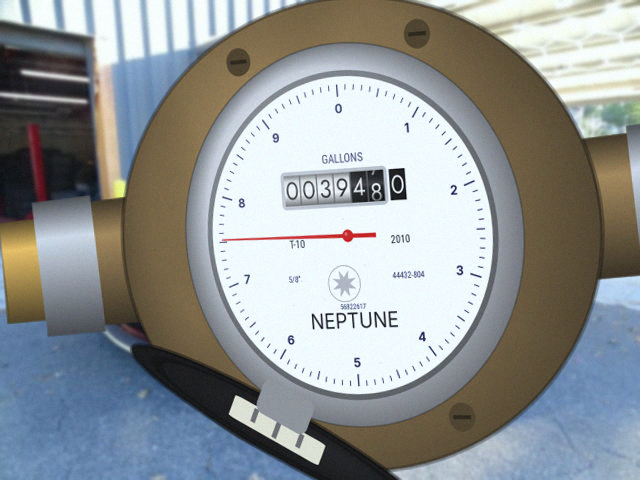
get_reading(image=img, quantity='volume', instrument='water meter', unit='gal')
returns 39477.5 gal
